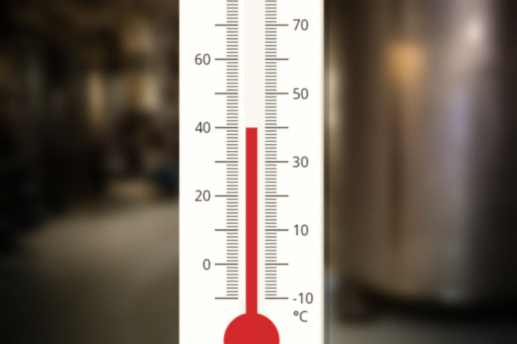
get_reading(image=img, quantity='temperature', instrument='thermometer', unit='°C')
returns 40 °C
